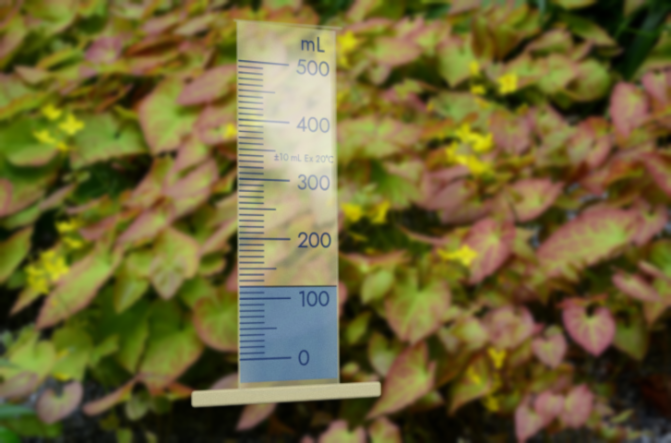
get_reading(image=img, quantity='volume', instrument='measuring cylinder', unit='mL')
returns 120 mL
